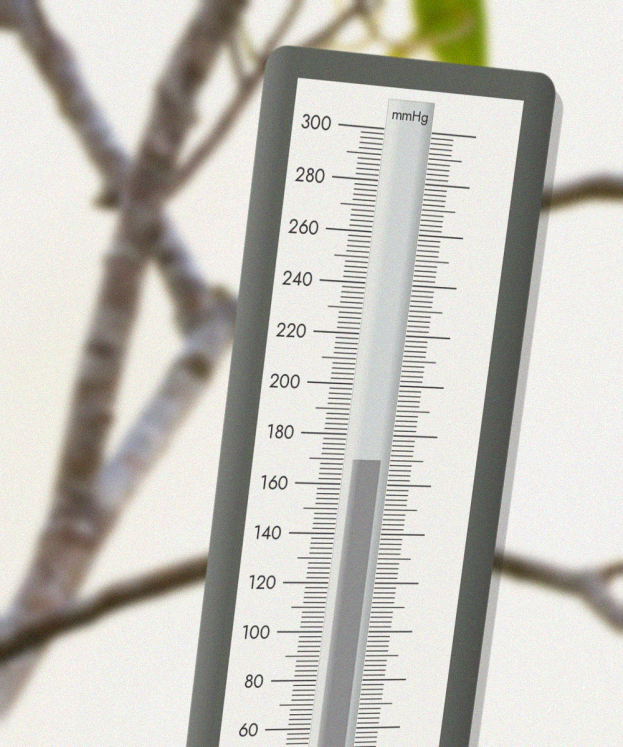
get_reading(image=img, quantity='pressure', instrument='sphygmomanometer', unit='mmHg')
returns 170 mmHg
